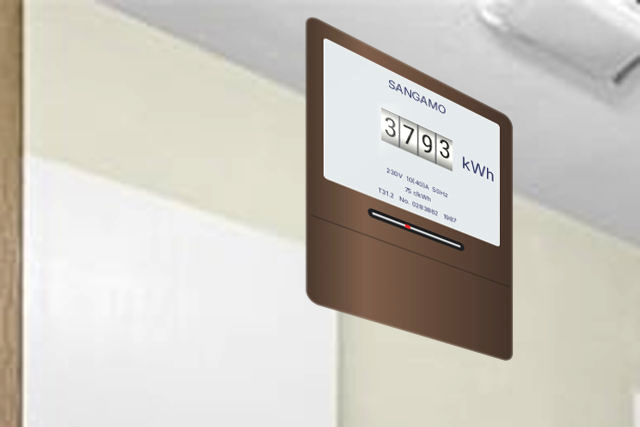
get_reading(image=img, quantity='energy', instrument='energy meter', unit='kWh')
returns 3793 kWh
